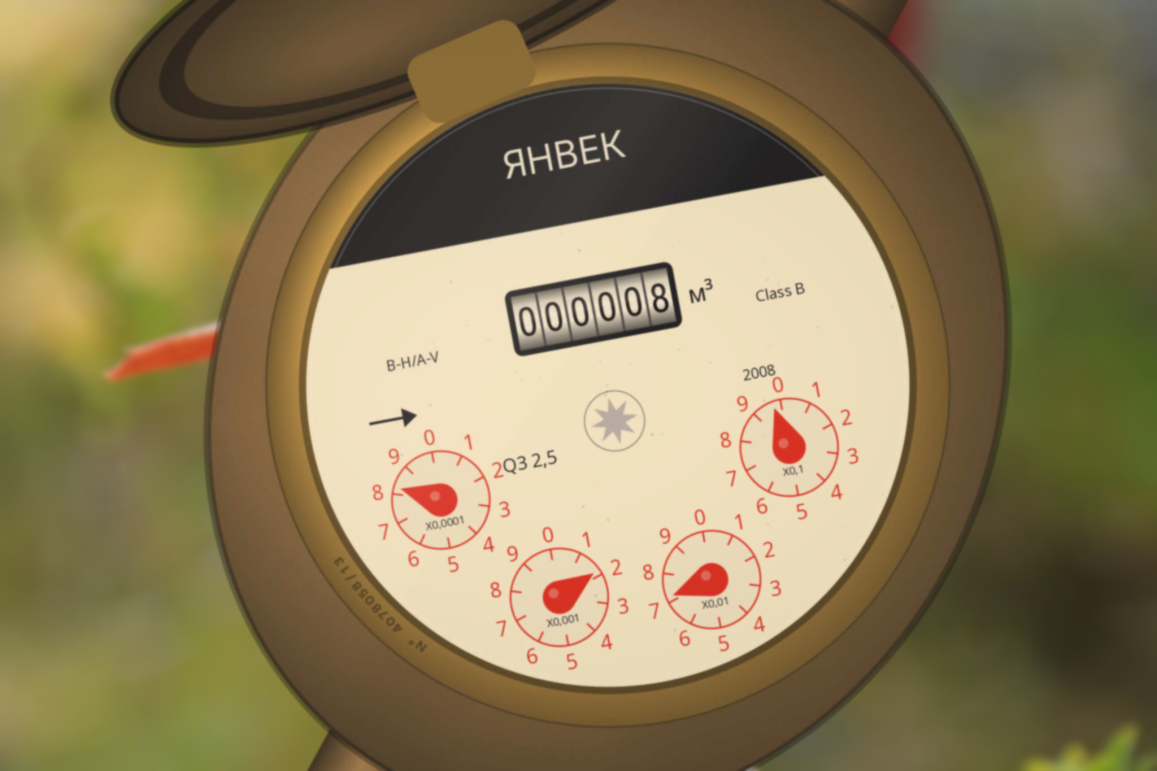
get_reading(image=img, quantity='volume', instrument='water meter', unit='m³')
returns 7.9718 m³
